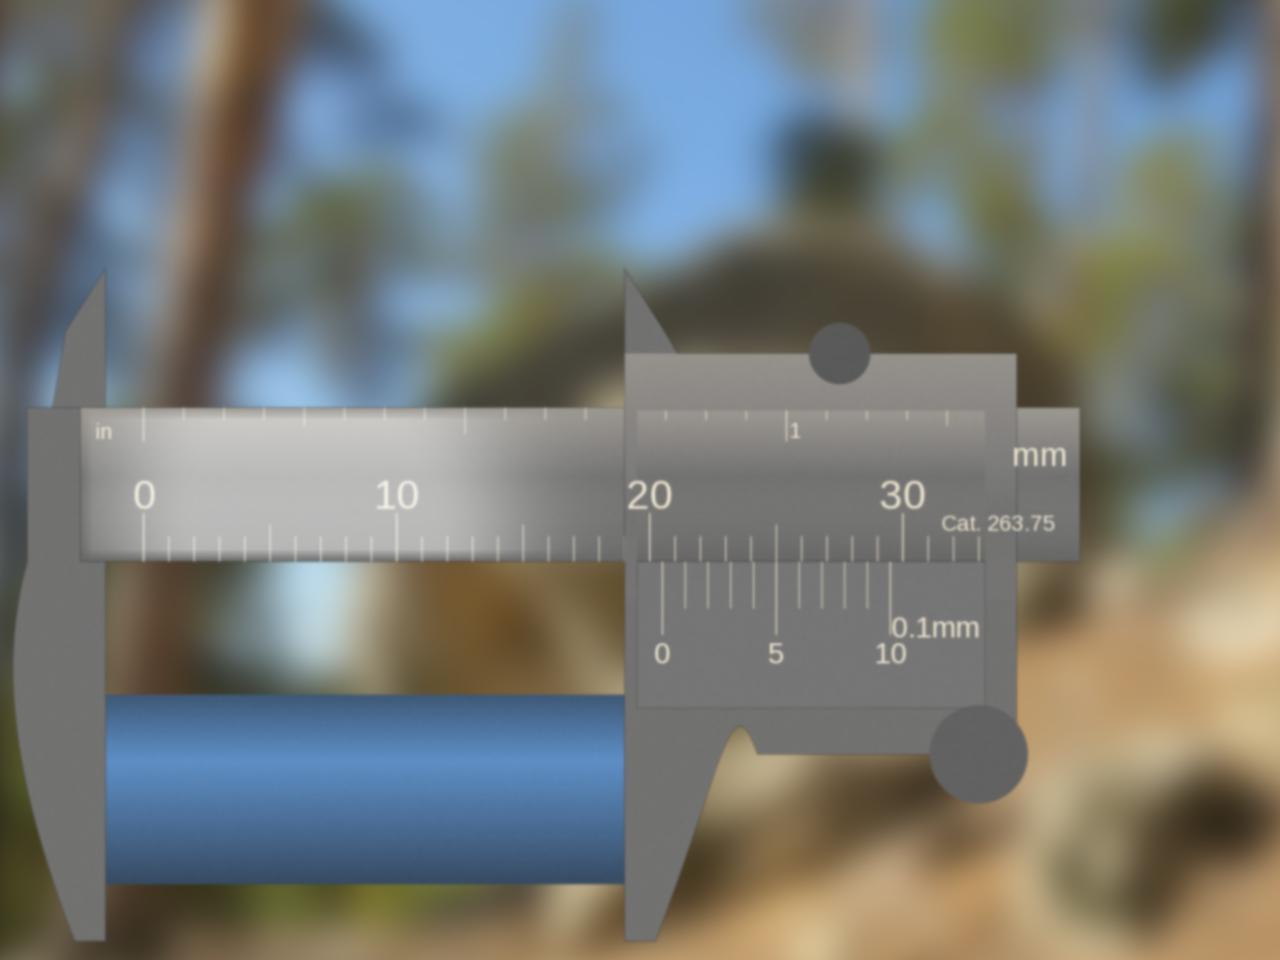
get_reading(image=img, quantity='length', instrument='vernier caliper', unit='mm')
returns 20.5 mm
